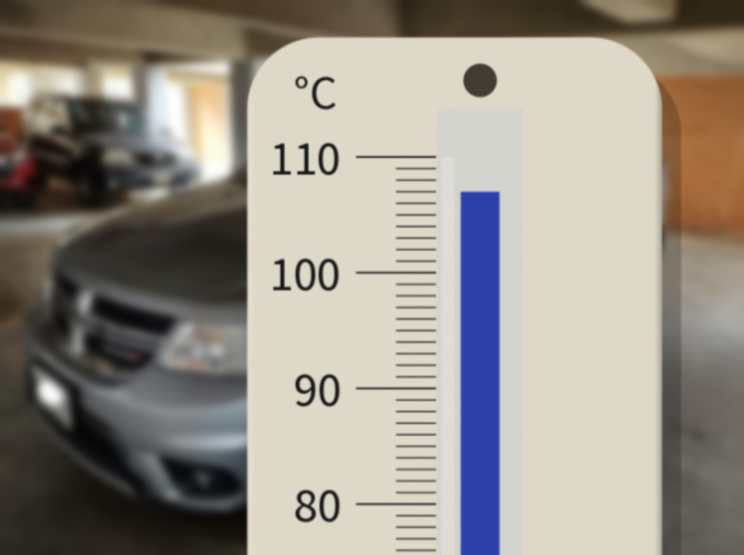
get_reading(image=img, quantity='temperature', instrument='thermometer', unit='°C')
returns 107 °C
